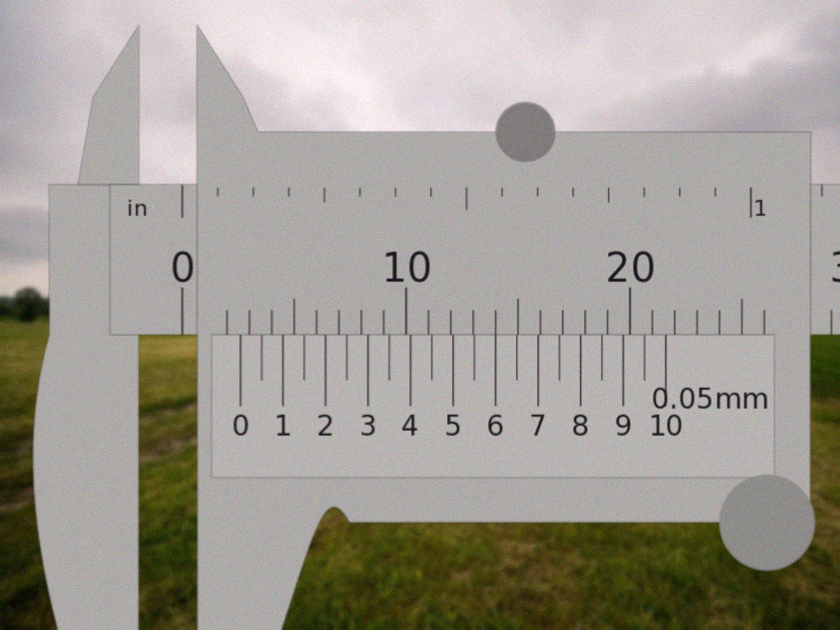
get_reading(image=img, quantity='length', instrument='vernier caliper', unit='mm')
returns 2.6 mm
